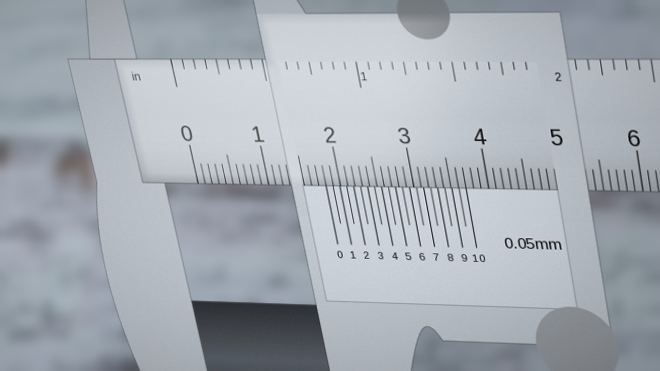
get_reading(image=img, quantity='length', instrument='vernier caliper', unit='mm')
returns 18.0 mm
